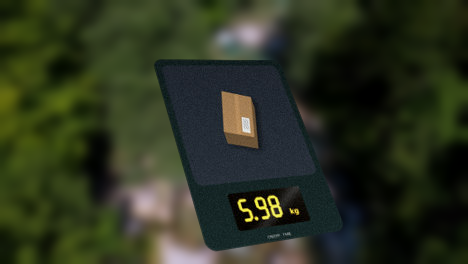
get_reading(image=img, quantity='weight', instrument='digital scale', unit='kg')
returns 5.98 kg
